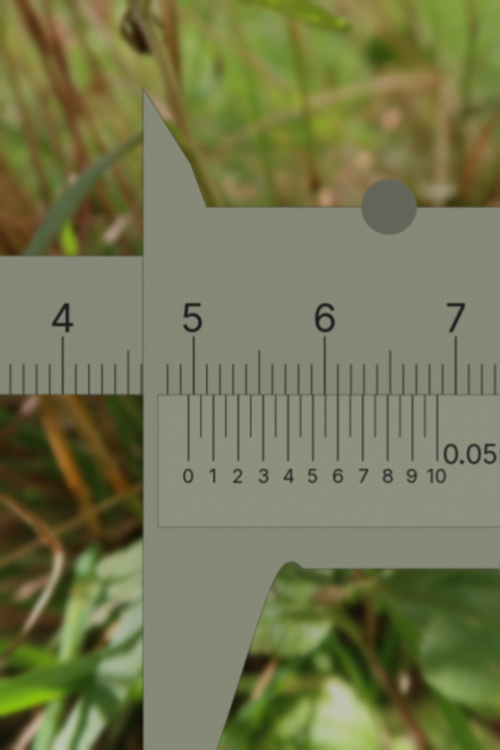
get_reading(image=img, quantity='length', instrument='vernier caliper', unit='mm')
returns 49.6 mm
